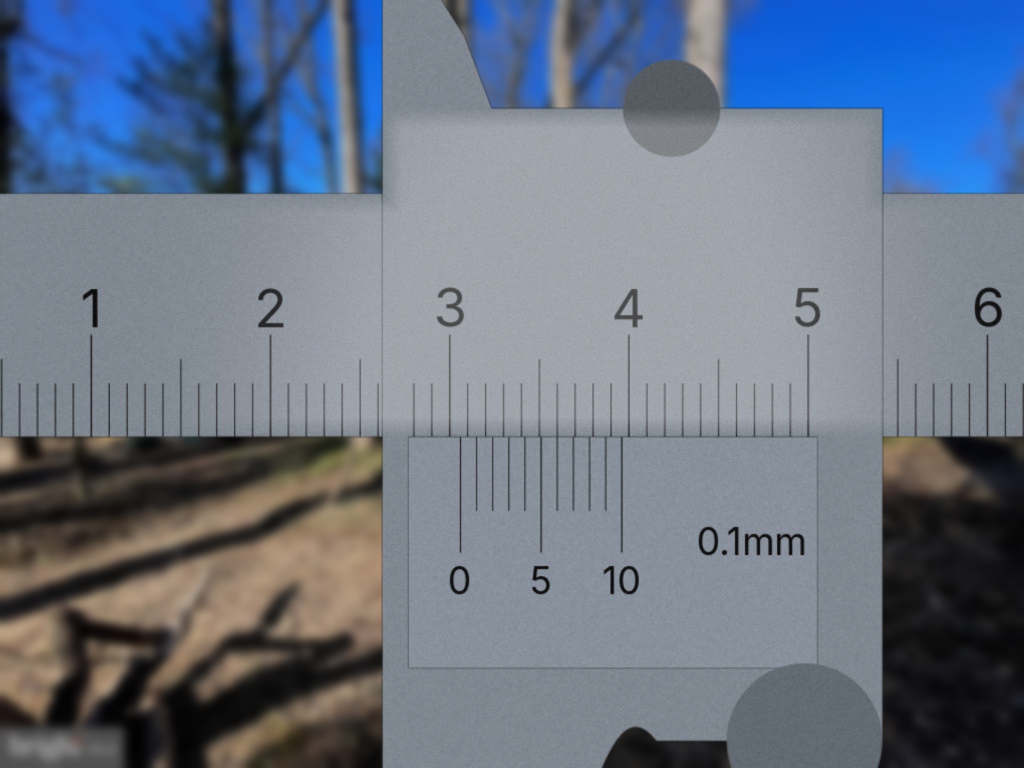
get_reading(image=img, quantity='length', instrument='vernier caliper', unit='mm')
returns 30.6 mm
